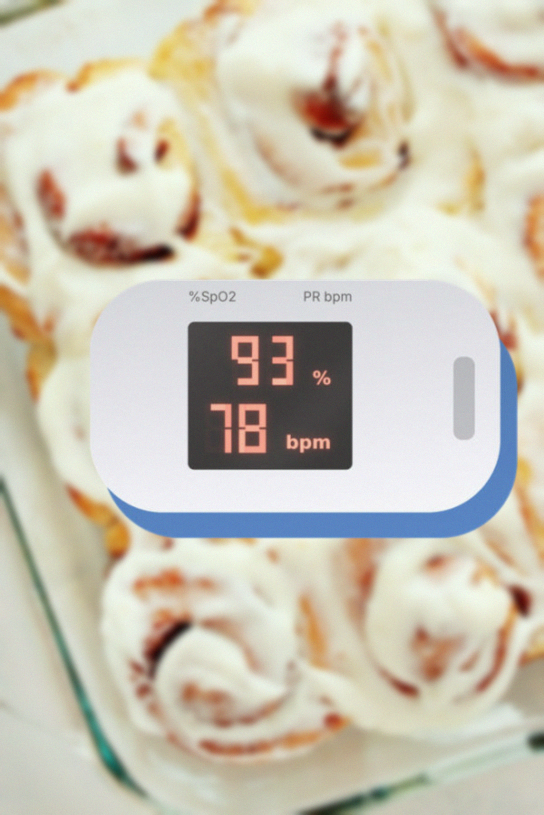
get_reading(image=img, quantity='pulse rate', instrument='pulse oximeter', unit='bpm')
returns 78 bpm
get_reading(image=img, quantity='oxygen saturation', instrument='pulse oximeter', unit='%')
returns 93 %
